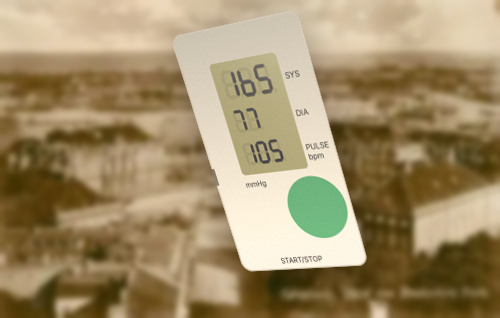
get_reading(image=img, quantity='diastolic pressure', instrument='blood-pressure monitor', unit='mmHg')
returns 77 mmHg
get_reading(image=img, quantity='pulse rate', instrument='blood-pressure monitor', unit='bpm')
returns 105 bpm
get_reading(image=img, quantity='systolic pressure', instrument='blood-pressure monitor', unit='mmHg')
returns 165 mmHg
